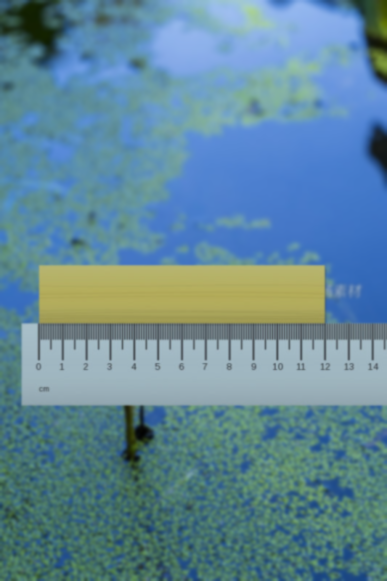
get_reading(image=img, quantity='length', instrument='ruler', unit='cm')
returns 12 cm
